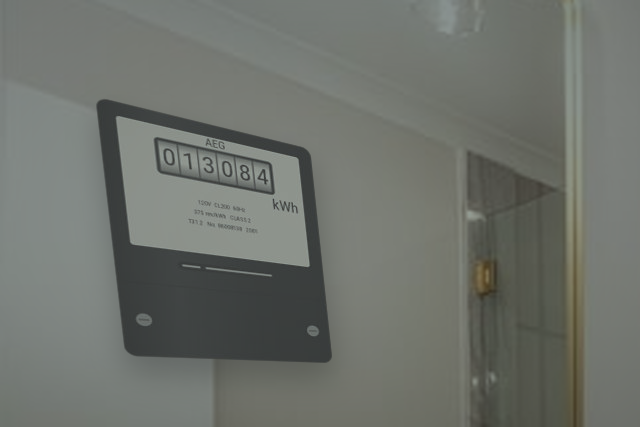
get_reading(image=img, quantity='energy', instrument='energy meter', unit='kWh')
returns 13084 kWh
